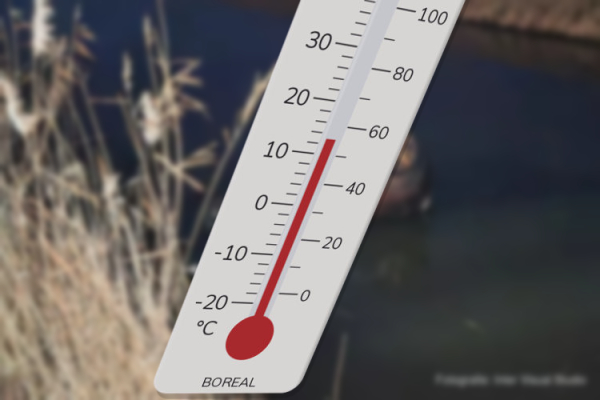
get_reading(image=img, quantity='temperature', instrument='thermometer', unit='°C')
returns 13 °C
